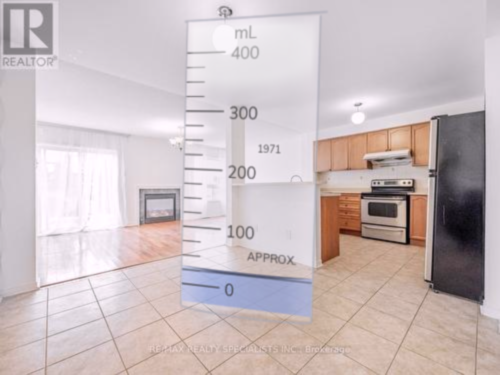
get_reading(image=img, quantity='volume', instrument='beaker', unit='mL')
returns 25 mL
